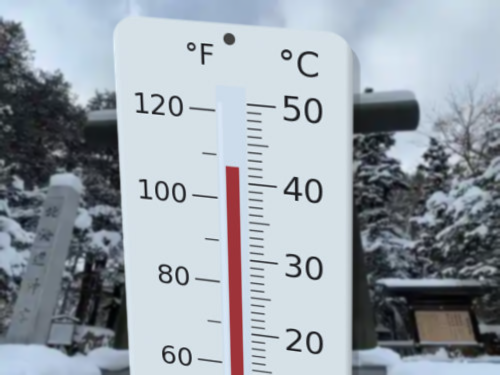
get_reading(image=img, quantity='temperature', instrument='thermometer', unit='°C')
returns 42 °C
